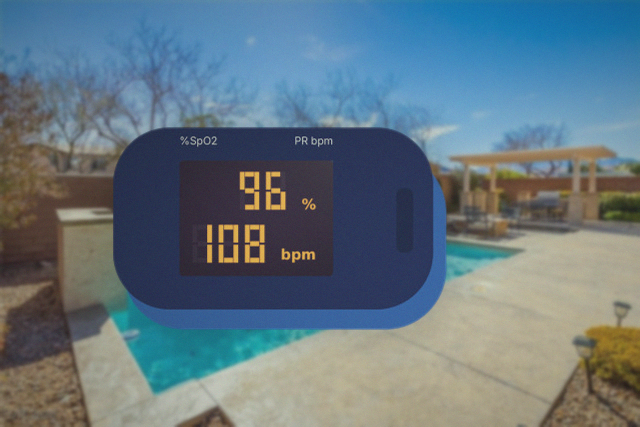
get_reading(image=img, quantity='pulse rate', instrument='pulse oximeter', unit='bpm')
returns 108 bpm
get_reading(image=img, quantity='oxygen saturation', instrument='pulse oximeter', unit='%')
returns 96 %
